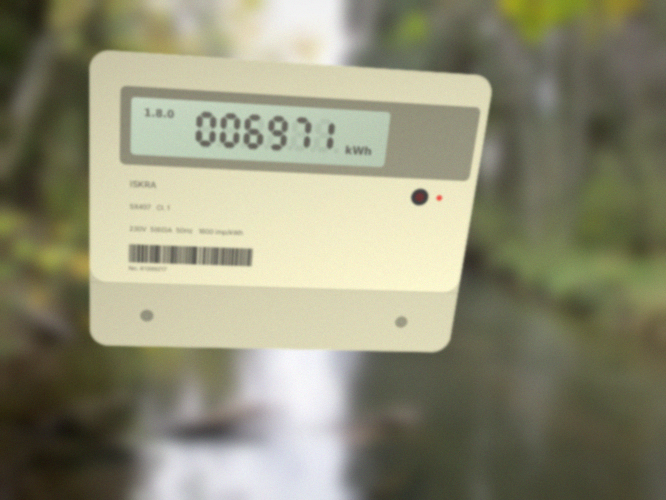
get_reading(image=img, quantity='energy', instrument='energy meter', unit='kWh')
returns 6971 kWh
